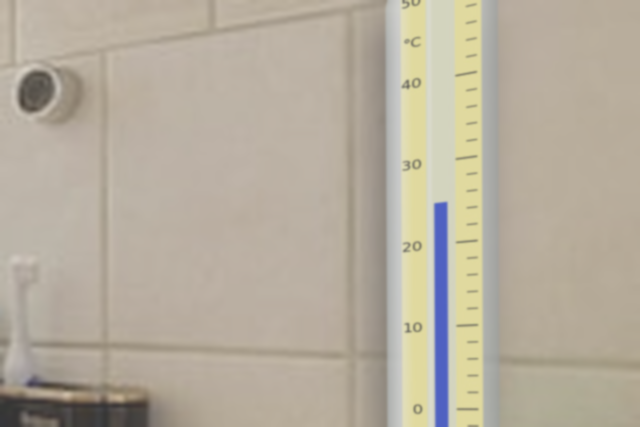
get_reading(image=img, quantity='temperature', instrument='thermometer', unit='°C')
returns 25 °C
